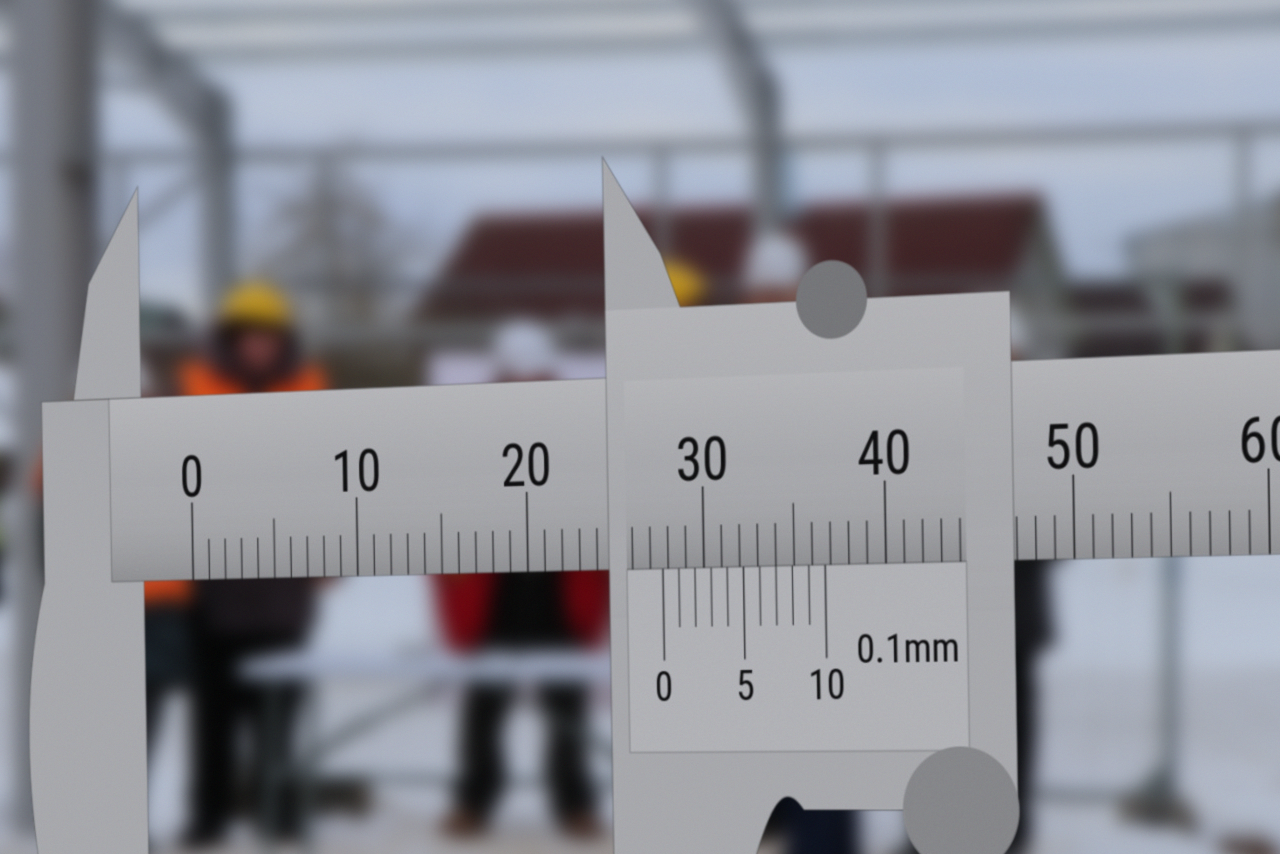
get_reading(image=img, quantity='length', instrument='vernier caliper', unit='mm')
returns 27.7 mm
